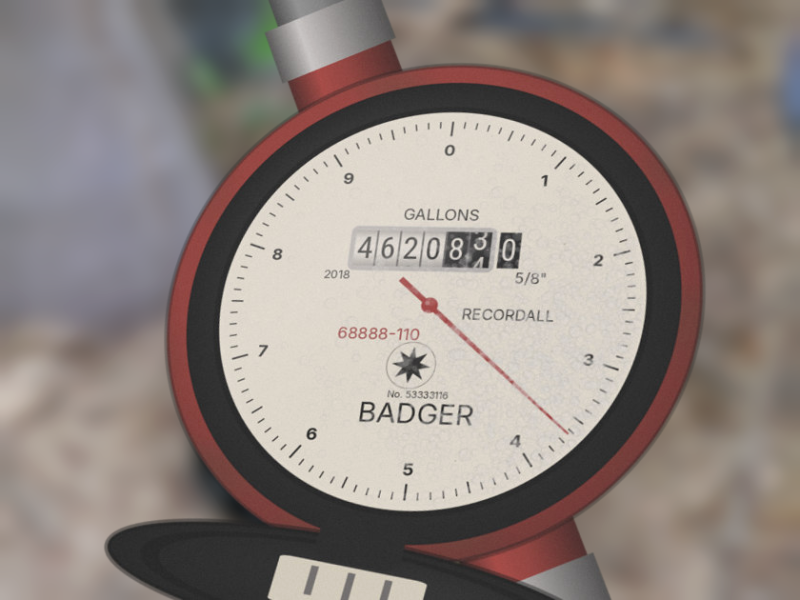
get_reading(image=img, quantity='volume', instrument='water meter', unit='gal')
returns 4620833.6 gal
